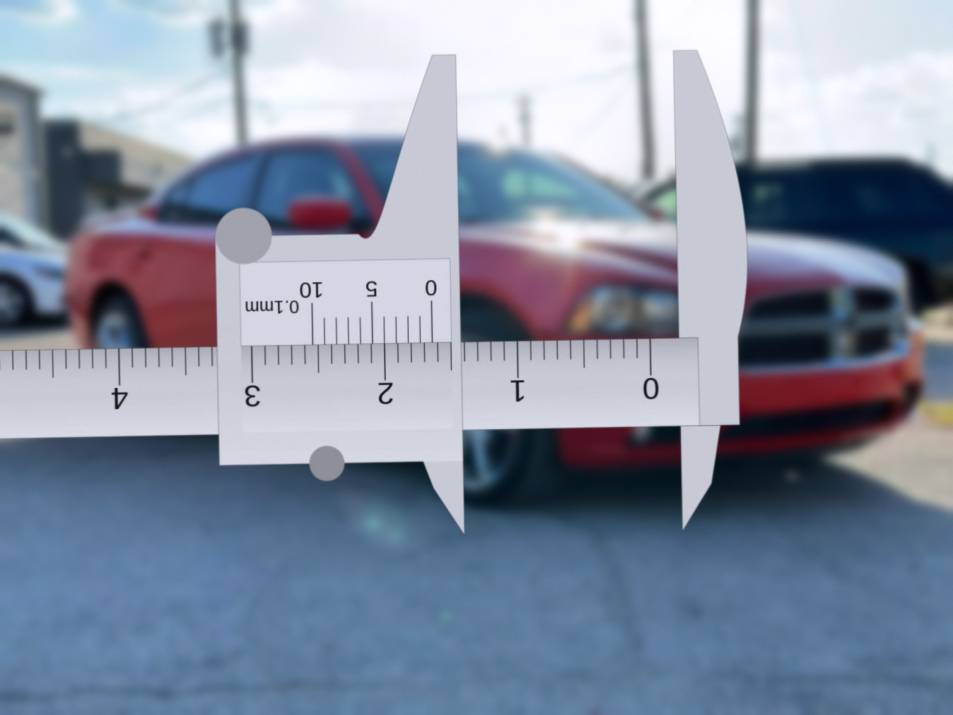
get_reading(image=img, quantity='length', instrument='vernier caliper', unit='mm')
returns 16.4 mm
